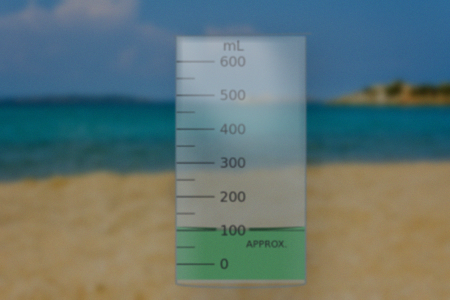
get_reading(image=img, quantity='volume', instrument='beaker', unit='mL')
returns 100 mL
